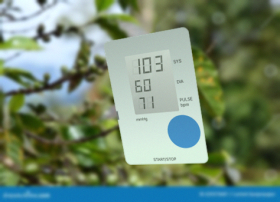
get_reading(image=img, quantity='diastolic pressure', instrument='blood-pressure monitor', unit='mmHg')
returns 60 mmHg
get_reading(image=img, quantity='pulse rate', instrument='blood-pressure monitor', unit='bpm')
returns 71 bpm
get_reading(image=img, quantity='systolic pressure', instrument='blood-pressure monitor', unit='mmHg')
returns 103 mmHg
